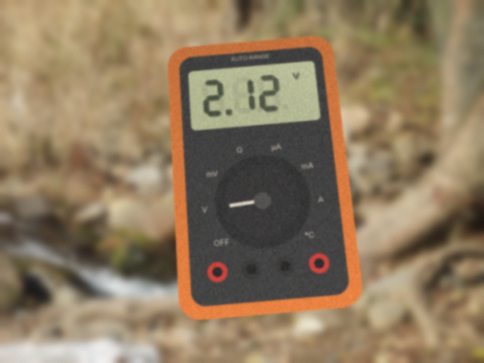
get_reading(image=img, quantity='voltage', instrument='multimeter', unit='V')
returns 2.12 V
